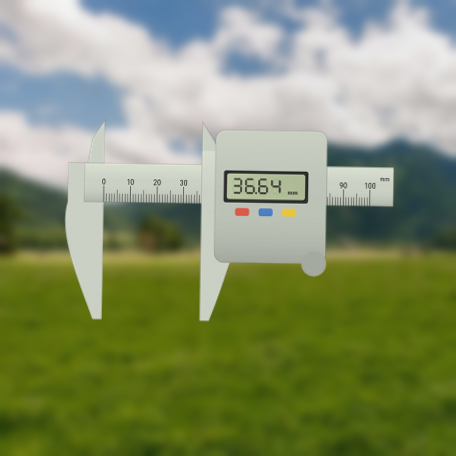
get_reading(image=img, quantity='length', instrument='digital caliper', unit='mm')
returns 36.64 mm
